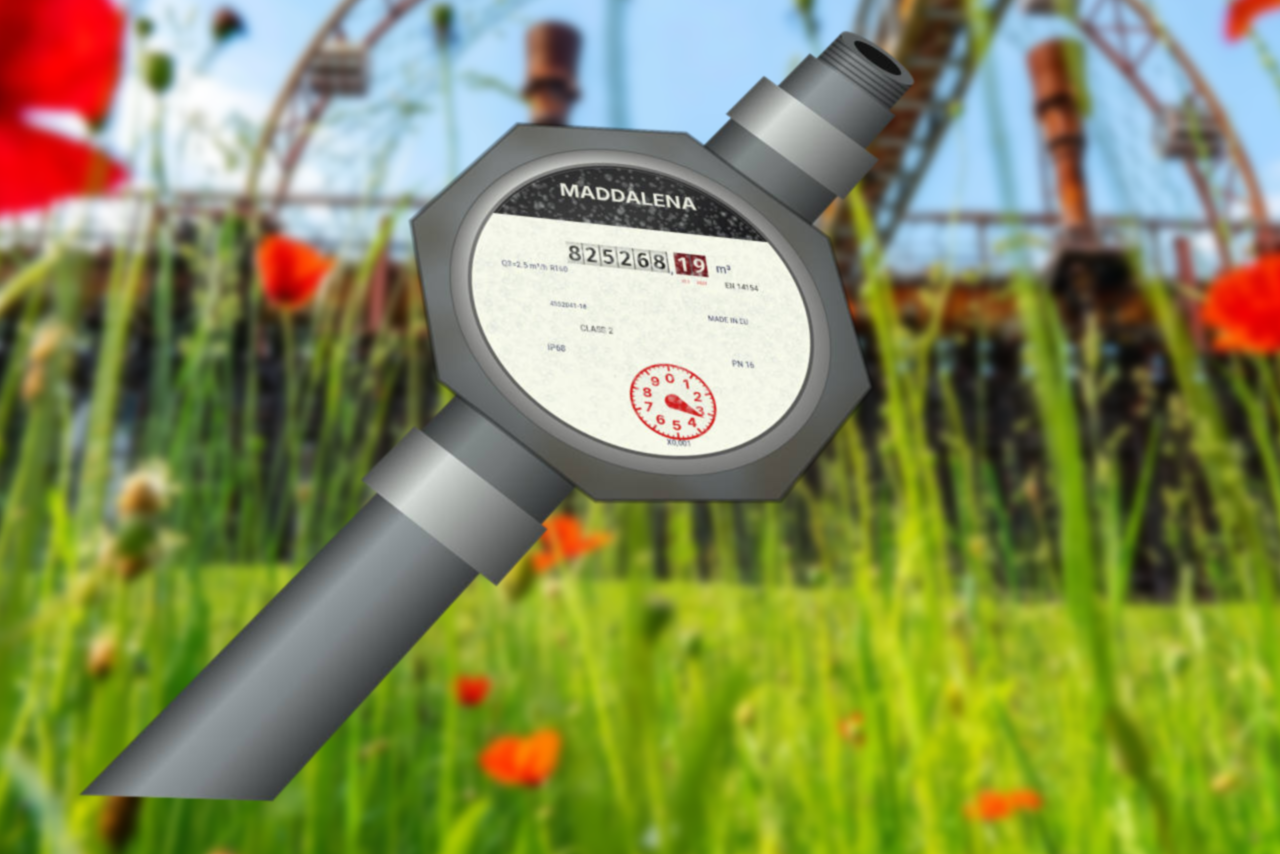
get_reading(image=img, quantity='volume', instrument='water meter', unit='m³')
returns 825268.193 m³
